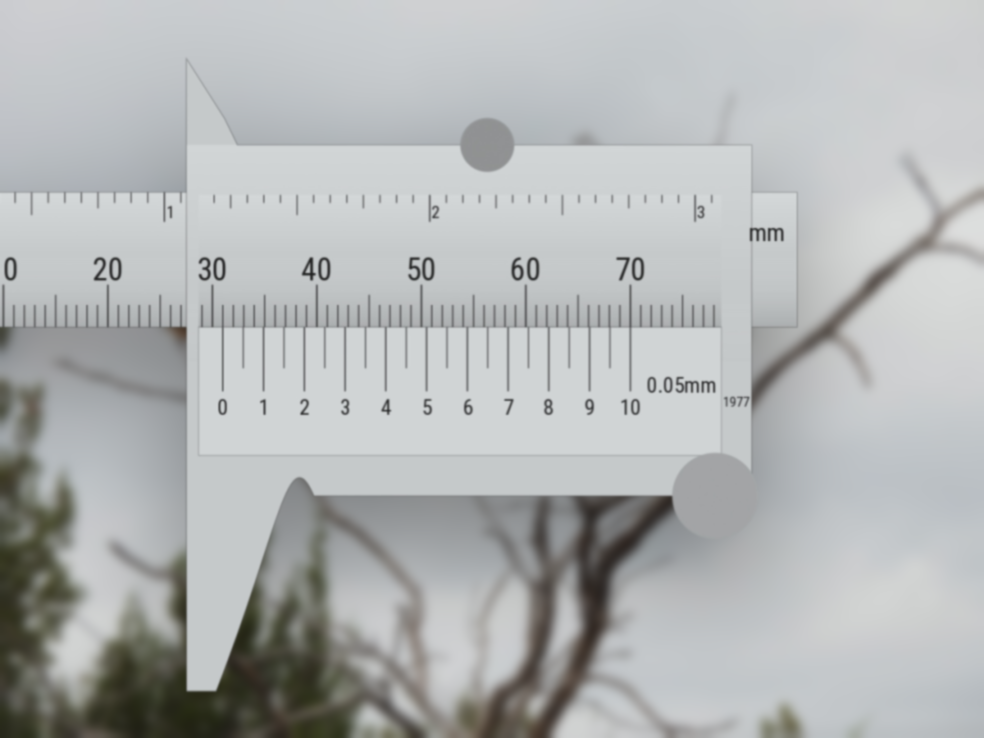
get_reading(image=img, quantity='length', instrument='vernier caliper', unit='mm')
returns 31.0 mm
